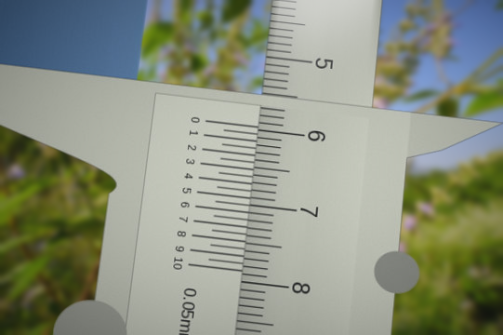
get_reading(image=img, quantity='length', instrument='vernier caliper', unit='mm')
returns 59.6 mm
